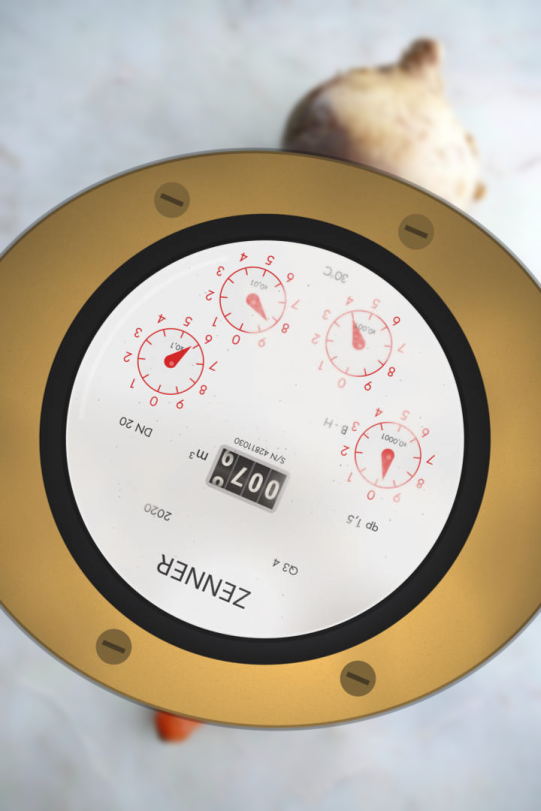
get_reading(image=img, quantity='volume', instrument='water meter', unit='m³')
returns 78.5839 m³
